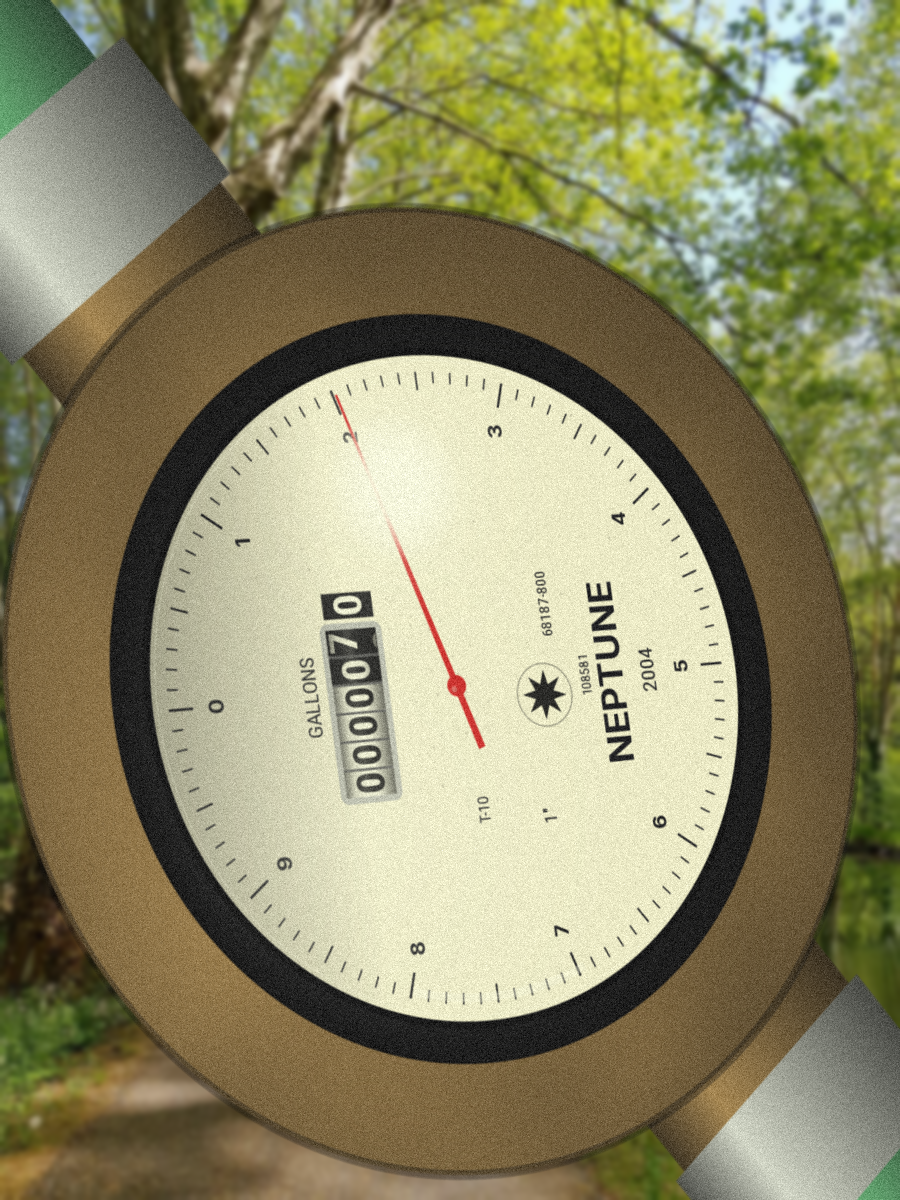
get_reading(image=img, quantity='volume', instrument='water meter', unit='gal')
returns 72.0 gal
